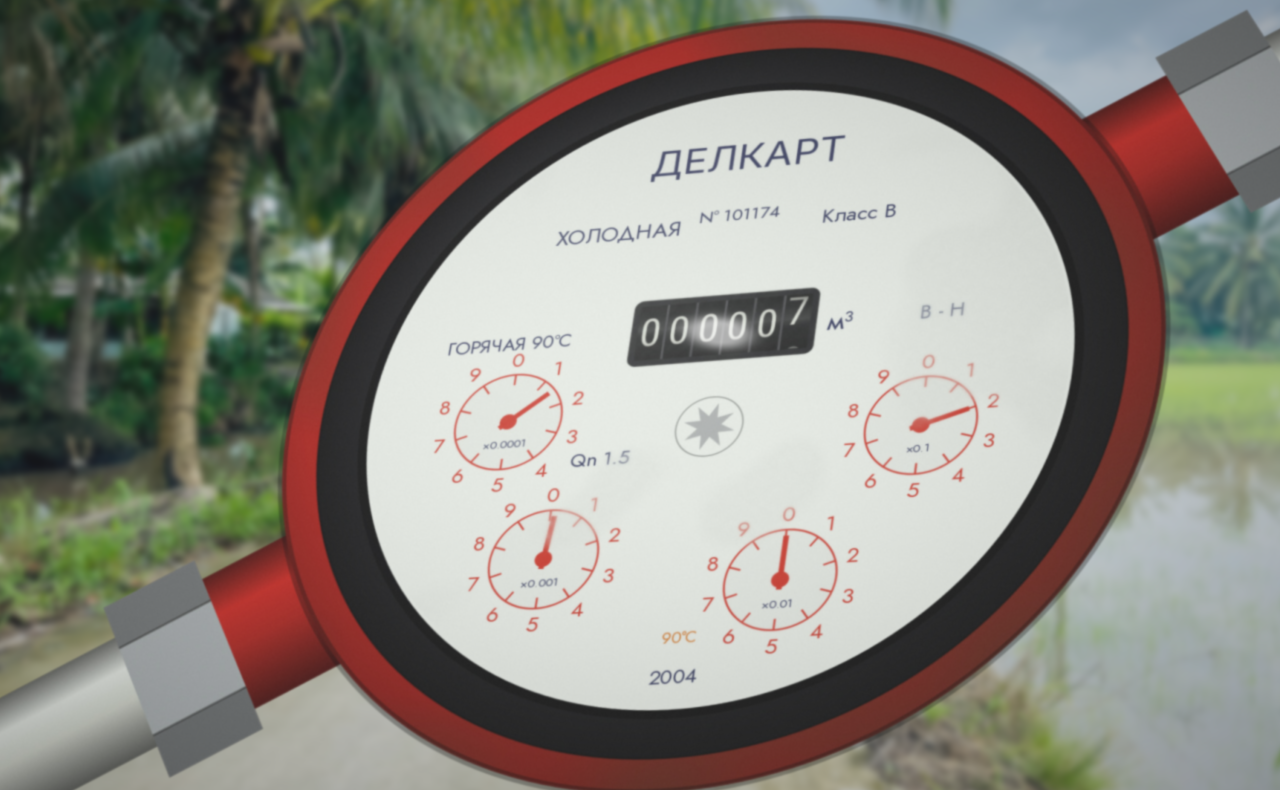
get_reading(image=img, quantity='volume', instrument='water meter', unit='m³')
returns 7.2001 m³
